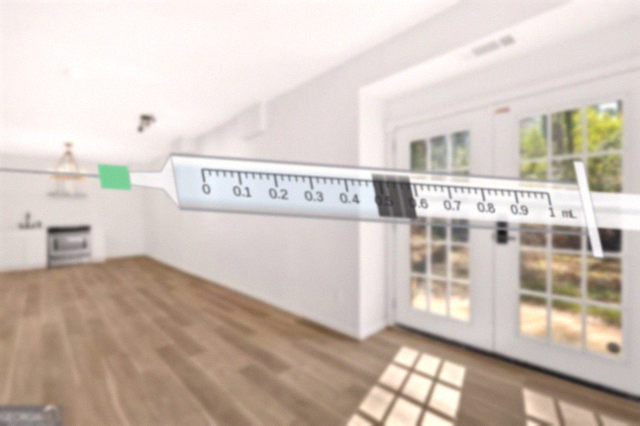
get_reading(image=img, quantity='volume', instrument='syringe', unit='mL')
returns 0.48 mL
